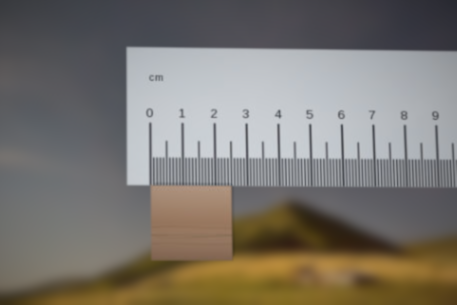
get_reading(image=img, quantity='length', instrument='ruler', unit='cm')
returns 2.5 cm
